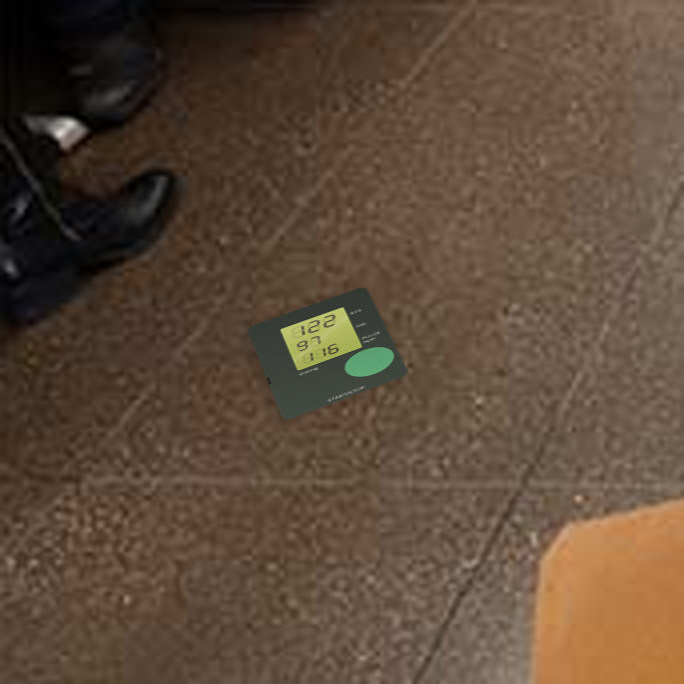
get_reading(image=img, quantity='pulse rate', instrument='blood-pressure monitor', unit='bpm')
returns 116 bpm
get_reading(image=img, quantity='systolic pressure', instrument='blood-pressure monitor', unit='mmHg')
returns 122 mmHg
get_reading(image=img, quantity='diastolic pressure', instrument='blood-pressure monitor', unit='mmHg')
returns 97 mmHg
